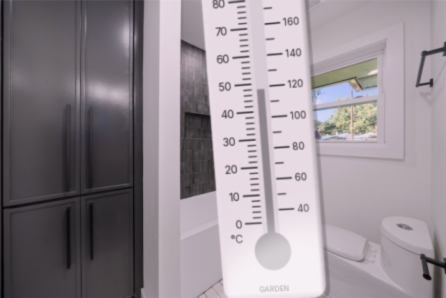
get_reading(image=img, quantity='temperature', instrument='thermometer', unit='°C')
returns 48 °C
